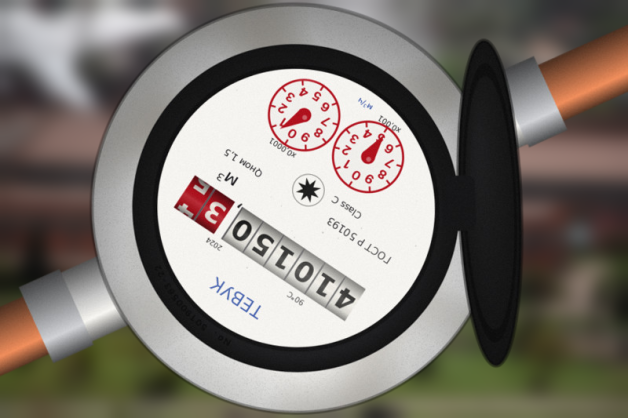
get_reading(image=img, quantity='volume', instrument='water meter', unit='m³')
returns 410150.3450 m³
